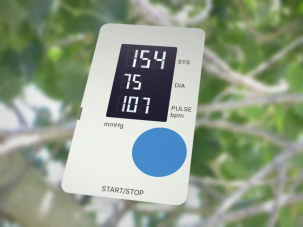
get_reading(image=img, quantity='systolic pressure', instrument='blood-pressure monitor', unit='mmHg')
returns 154 mmHg
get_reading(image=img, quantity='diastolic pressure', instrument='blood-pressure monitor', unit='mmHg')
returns 75 mmHg
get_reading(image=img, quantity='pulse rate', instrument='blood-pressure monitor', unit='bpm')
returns 107 bpm
